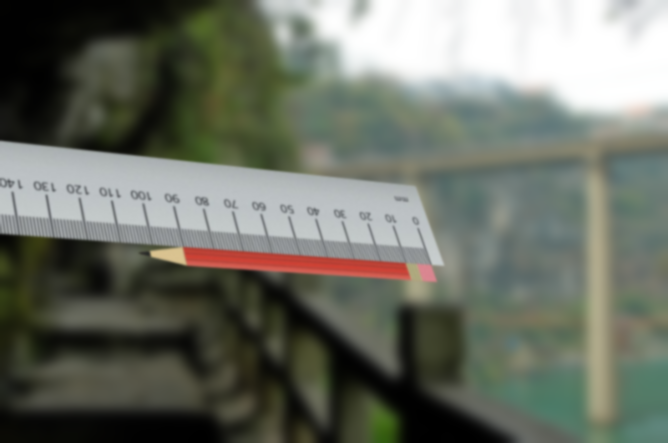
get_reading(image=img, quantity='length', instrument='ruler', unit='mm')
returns 105 mm
